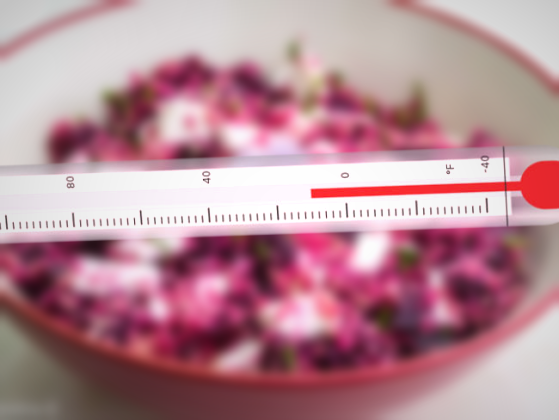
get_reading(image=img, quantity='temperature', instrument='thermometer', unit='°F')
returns 10 °F
